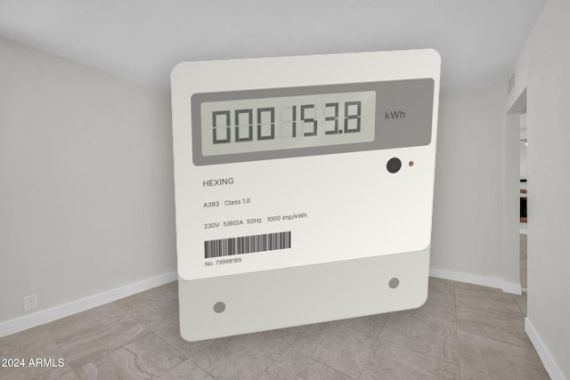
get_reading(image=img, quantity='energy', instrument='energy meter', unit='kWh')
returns 153.8 kWh
